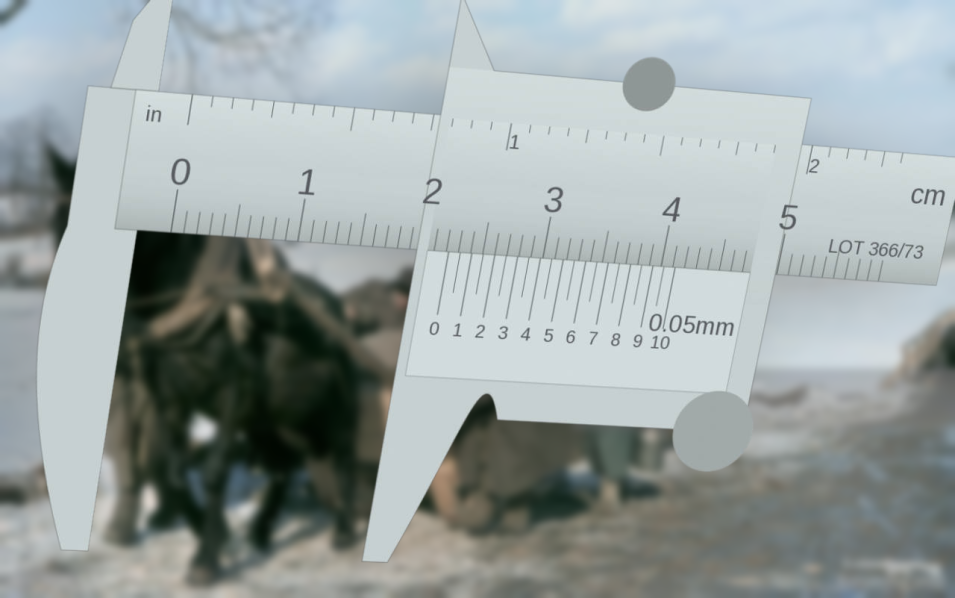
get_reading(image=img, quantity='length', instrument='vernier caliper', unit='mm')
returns 22.2 mm
